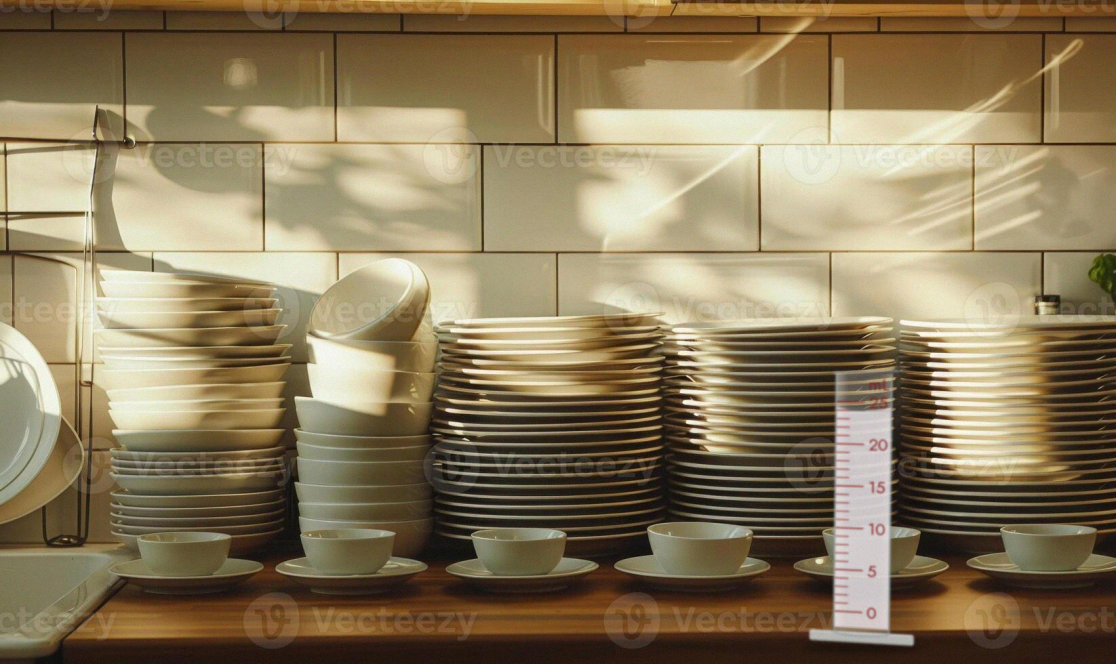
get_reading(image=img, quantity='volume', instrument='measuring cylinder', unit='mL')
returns 24 mL
